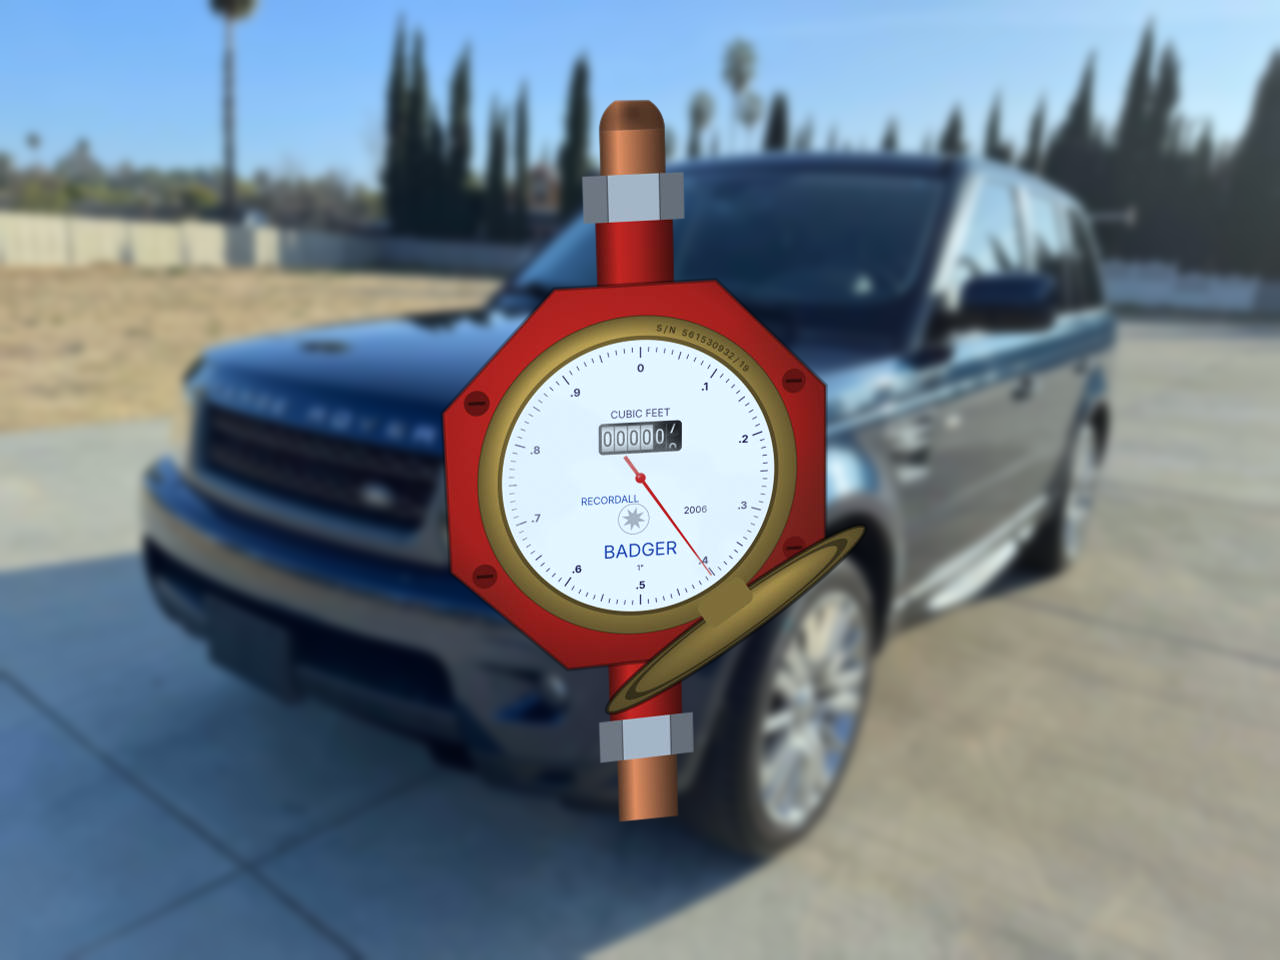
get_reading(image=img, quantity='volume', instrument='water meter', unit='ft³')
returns 7.40 ft³
